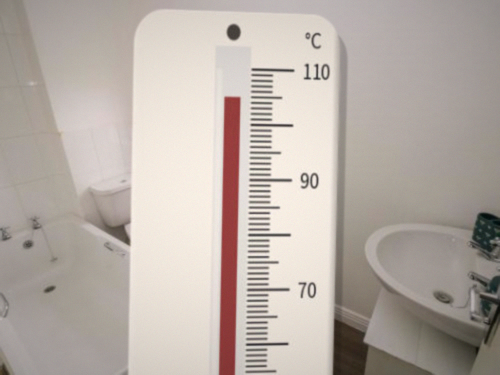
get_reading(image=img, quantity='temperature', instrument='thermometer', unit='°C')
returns 105 °C
